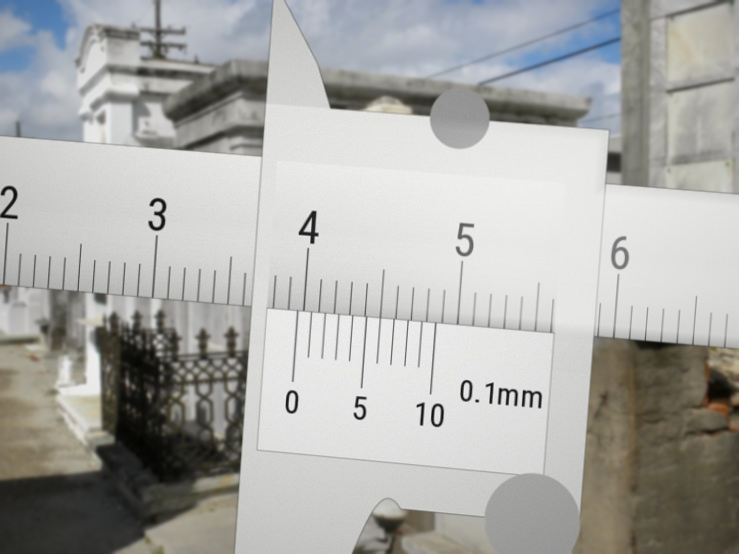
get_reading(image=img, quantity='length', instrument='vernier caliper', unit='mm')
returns 39.6 mm
